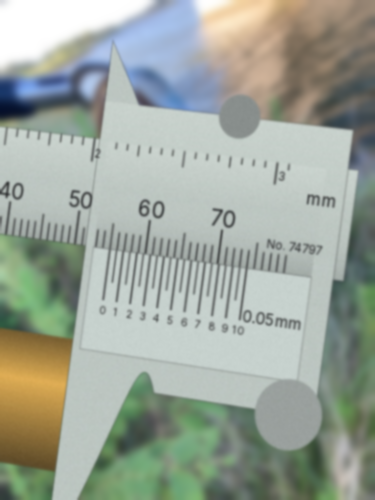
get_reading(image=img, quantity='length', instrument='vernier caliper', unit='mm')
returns 55.0 mm
